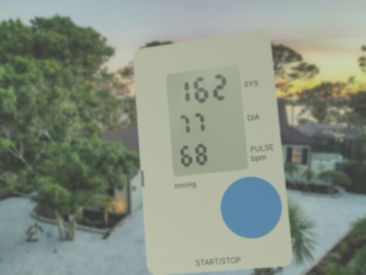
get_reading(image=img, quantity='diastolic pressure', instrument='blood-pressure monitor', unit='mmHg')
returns 77 mmHg
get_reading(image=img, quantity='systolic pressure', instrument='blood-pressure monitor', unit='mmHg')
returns 162 mmHg
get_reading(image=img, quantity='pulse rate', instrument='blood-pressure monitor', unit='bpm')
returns 68 bpm
